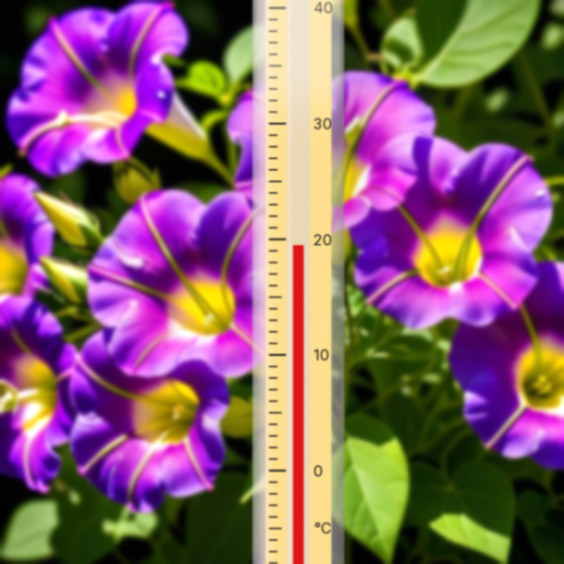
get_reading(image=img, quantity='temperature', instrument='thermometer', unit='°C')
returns 19.5 °C
